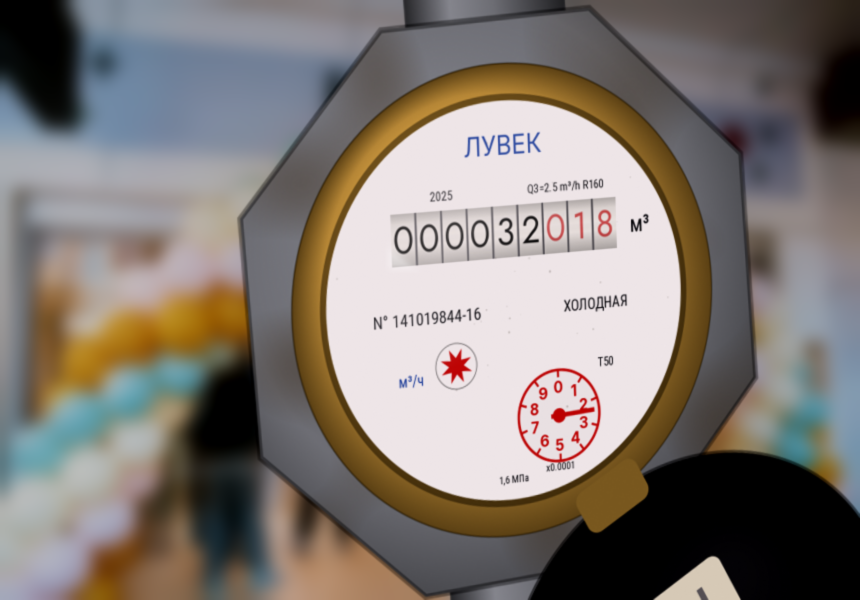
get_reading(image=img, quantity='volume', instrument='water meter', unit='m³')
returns 32.0182 m³
